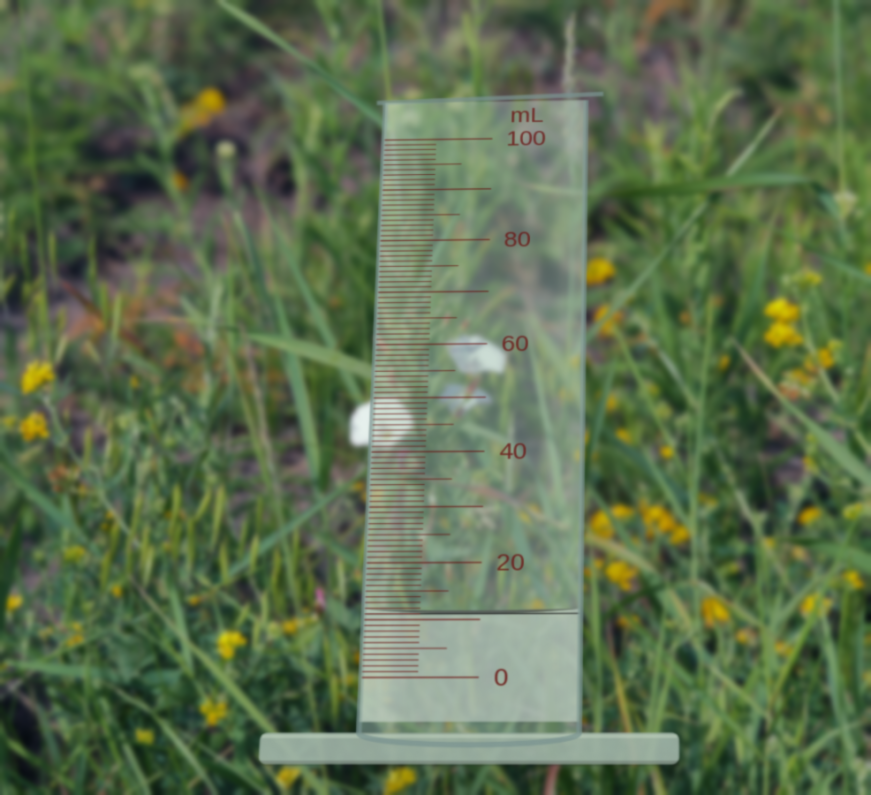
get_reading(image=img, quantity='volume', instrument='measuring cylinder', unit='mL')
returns 11 mL
